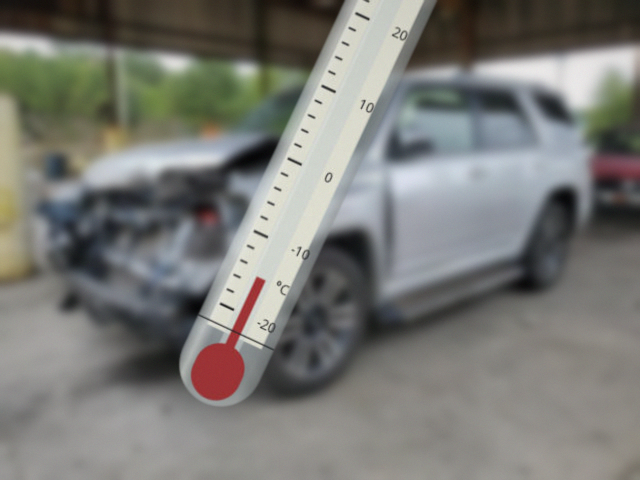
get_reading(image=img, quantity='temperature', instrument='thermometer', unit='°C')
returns -15 °C
